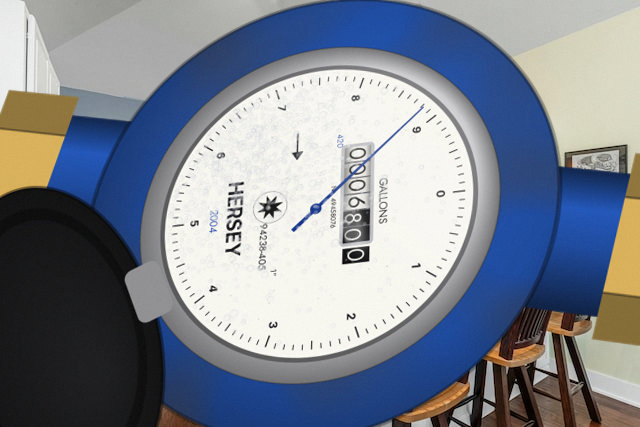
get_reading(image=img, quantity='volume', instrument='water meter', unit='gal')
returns 6798.8 gal
